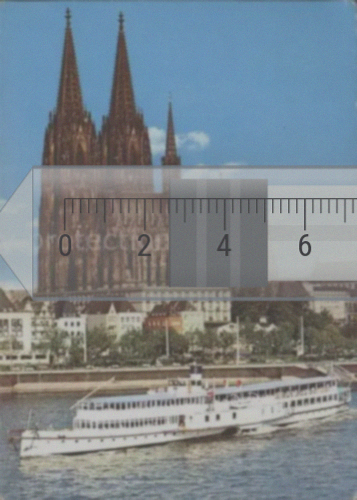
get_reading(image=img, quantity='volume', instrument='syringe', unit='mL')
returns 2.6 mL
